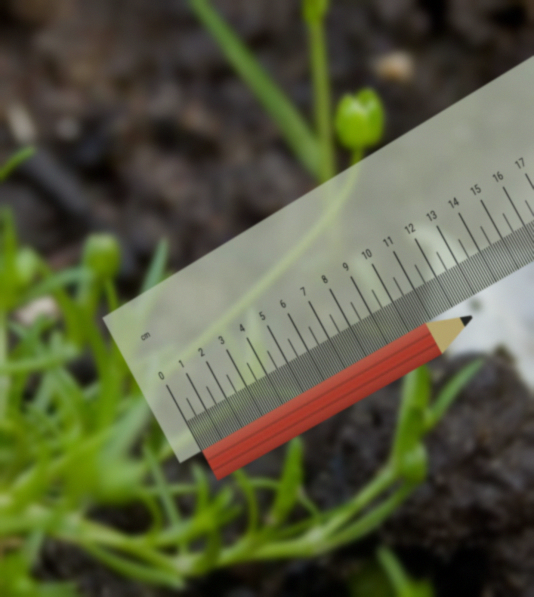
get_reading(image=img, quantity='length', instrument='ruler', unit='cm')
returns 12.5 cm
